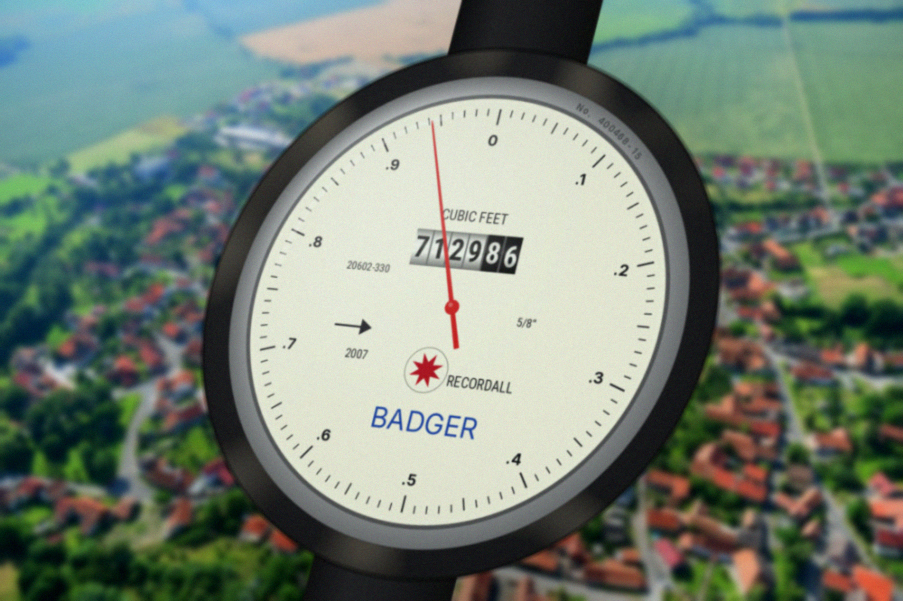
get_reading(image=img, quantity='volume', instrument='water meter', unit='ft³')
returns 712985.94 ft³
